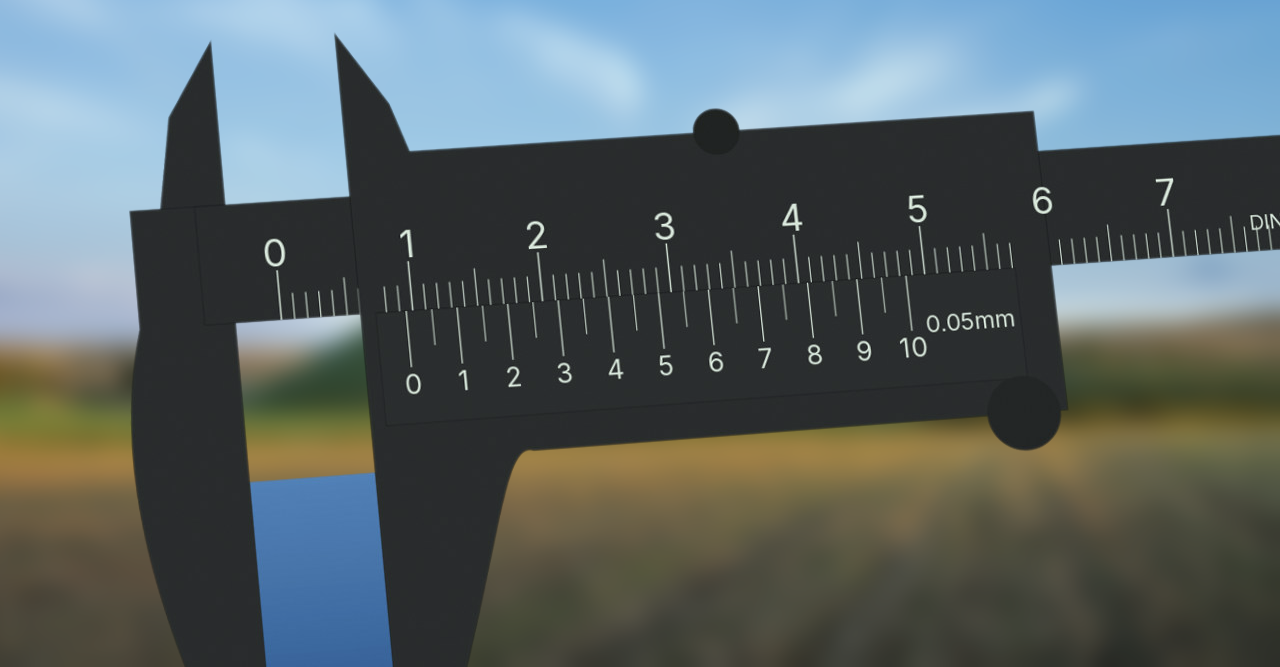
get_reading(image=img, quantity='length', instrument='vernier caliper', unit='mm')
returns 9.5 mm
